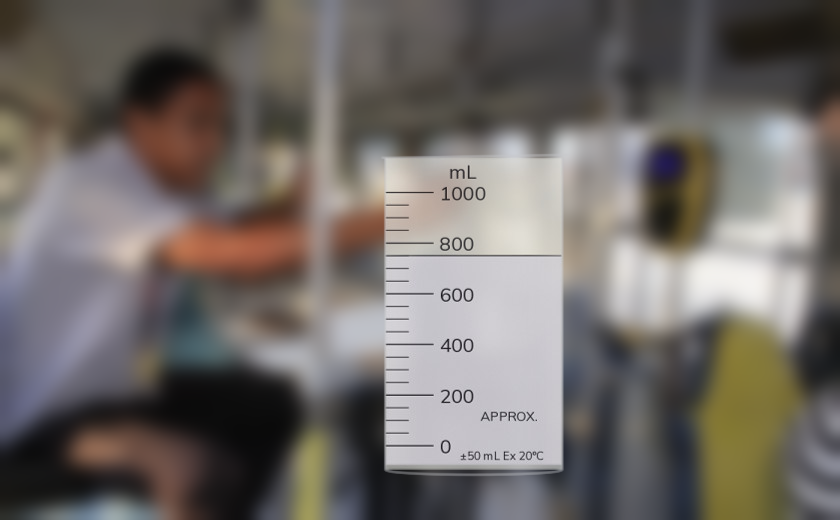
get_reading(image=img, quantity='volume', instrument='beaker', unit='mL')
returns 750 mL
